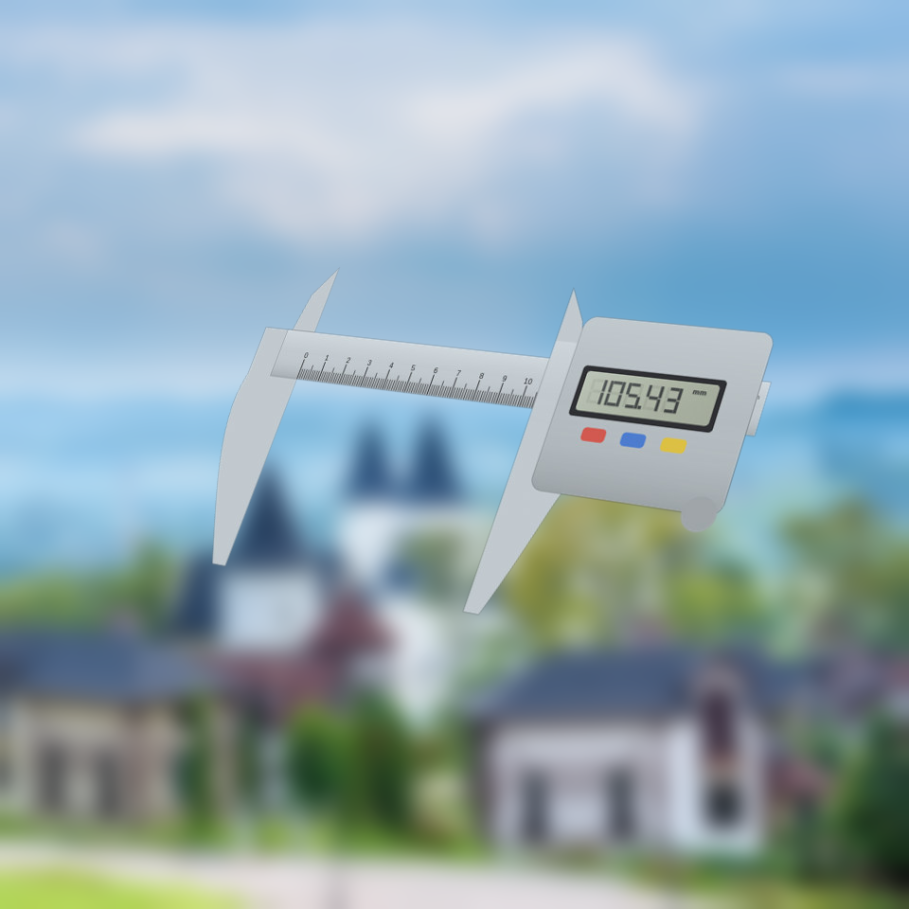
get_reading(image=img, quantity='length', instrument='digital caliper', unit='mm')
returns 105.43 mm
